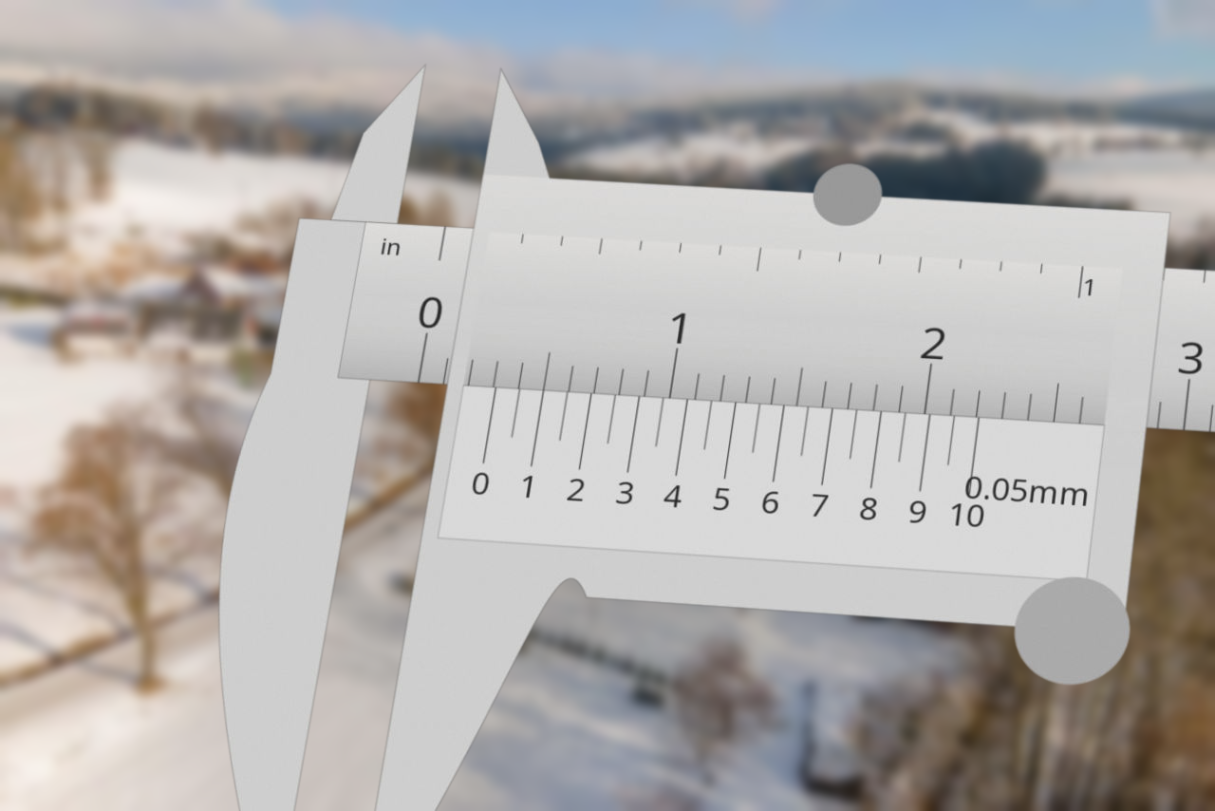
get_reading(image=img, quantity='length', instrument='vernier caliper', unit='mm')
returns 3.10 mm
